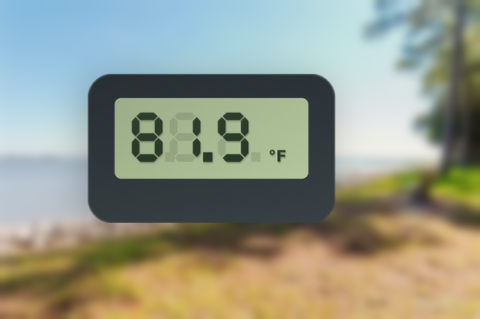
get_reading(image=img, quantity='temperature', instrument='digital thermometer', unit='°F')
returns 81.9 °F
